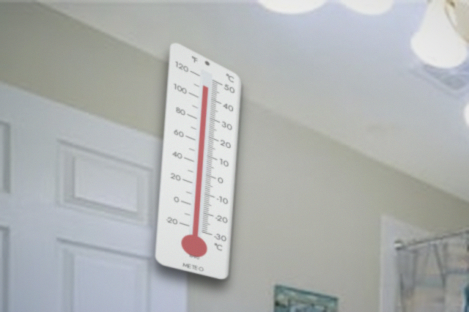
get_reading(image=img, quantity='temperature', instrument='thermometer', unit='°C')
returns 45 °C
